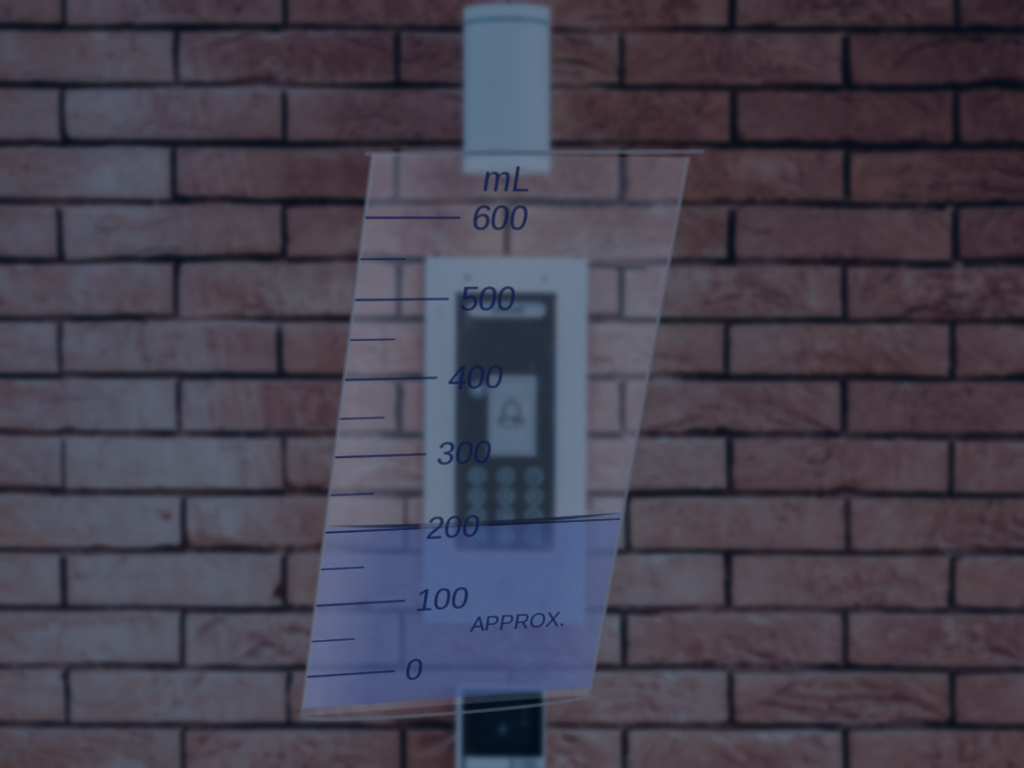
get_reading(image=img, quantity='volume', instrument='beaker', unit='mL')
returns 200 mL
